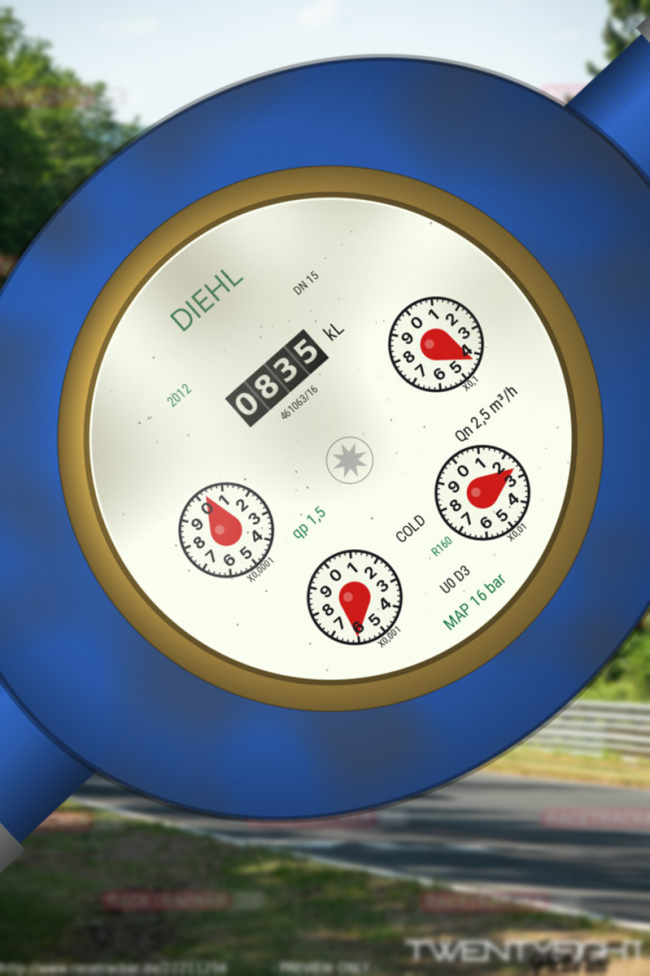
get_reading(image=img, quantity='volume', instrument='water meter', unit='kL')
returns 835.4260 kL
